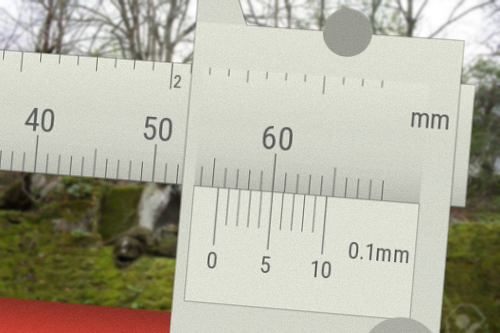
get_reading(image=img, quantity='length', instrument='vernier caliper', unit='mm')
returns 55.5 mm
